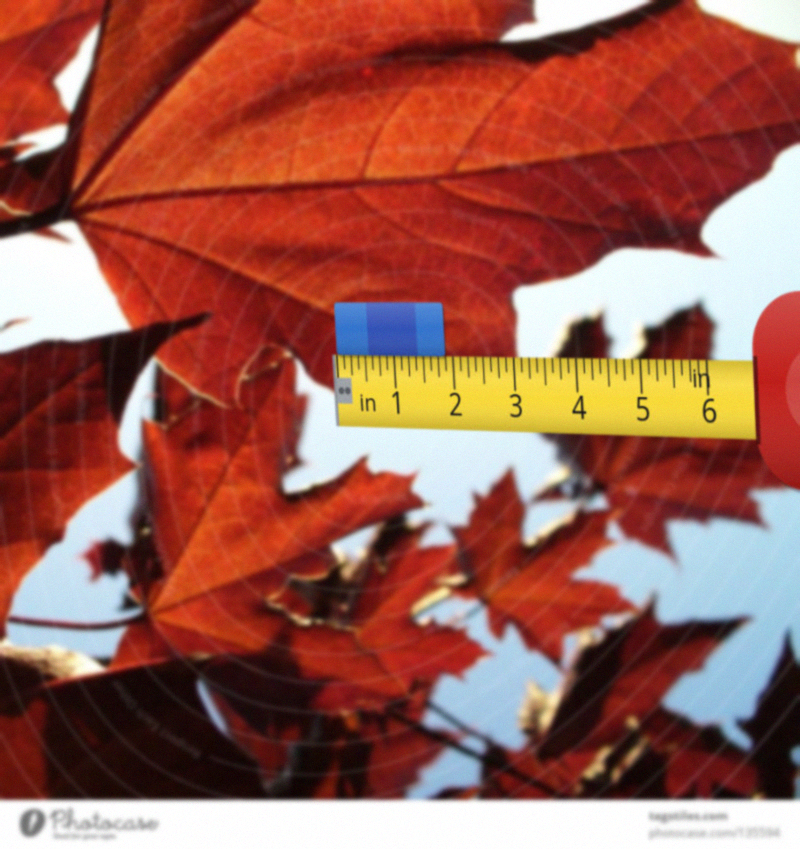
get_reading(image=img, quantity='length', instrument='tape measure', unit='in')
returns 1.875 in
